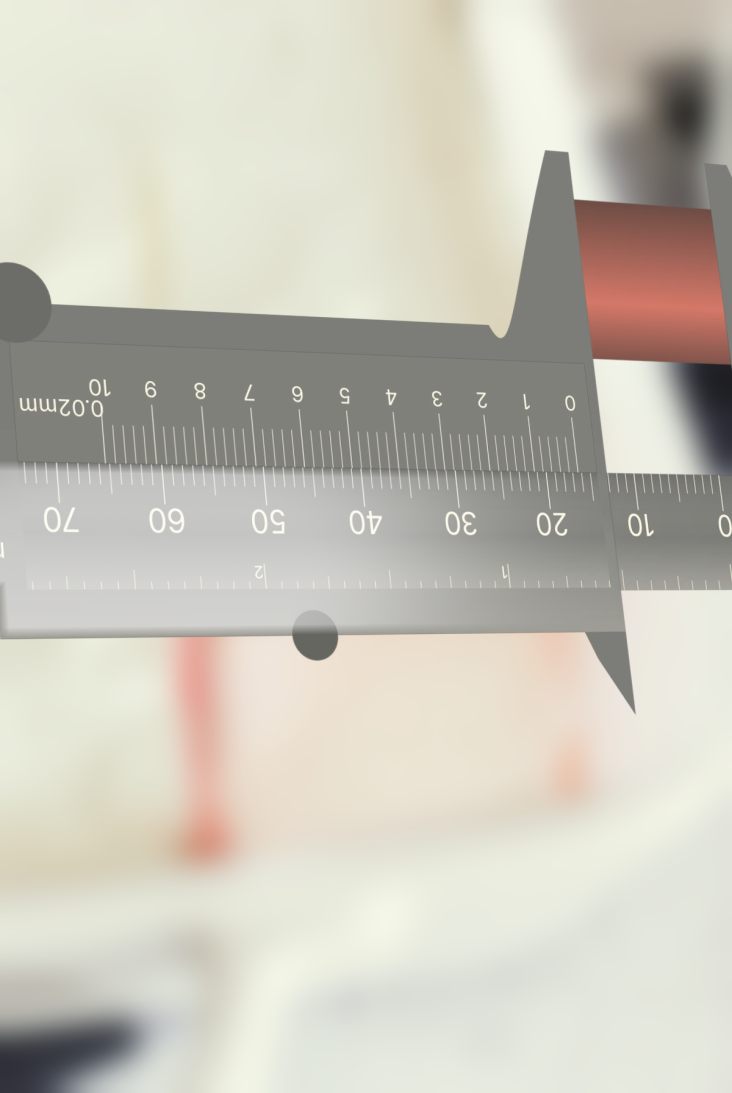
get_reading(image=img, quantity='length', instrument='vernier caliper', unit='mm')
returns 16.4 mm
